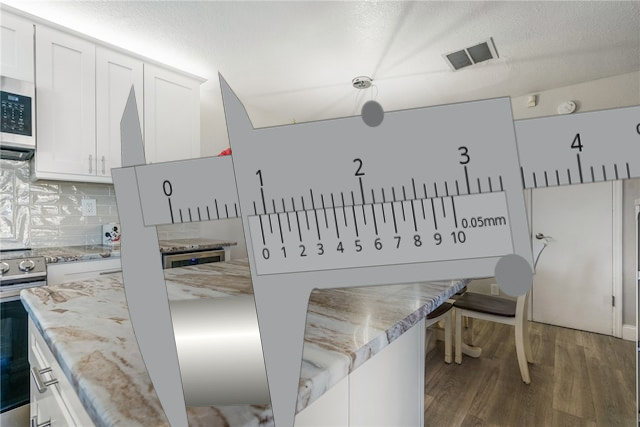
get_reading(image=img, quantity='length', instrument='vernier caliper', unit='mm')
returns 9.4 mm
